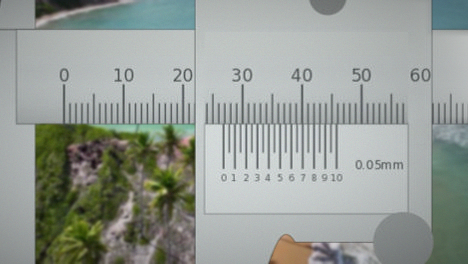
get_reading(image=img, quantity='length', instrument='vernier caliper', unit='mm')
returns 26.8 mm
